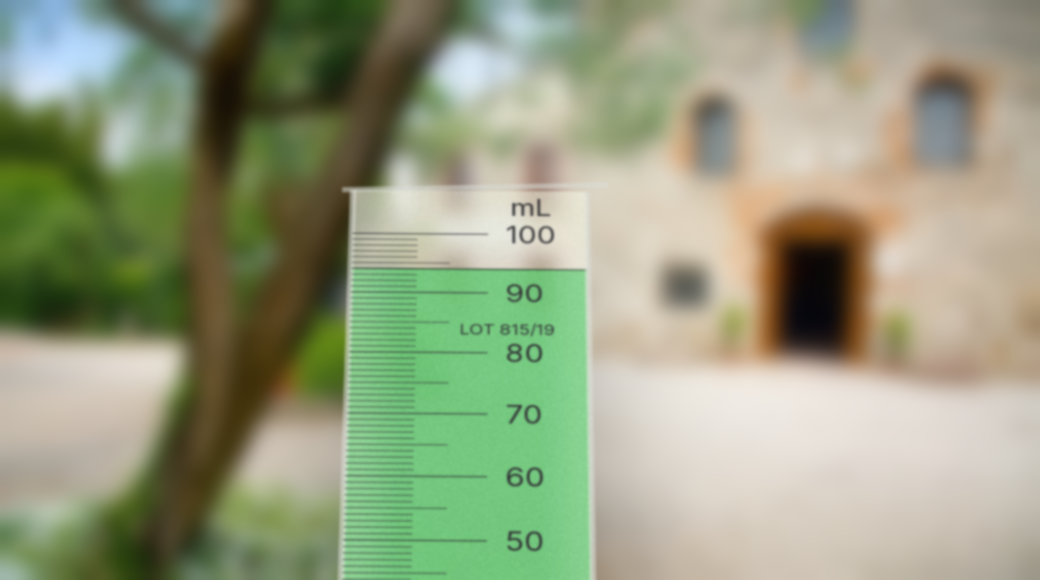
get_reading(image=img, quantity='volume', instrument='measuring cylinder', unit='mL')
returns 94 mL
